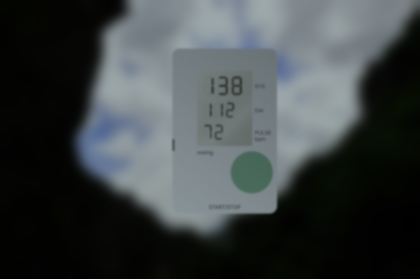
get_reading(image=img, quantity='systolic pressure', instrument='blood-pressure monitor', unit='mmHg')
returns 138 mmHg
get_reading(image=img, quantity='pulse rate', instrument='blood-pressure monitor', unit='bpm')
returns 72 bpm
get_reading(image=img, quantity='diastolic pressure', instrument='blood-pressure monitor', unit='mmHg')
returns 112 mmHg
